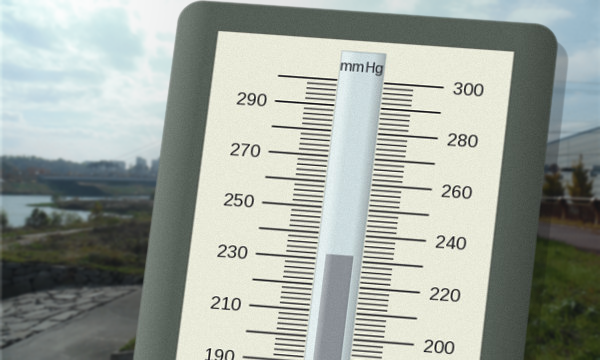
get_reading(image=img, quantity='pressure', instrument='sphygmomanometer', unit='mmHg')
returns 232 mmHg
